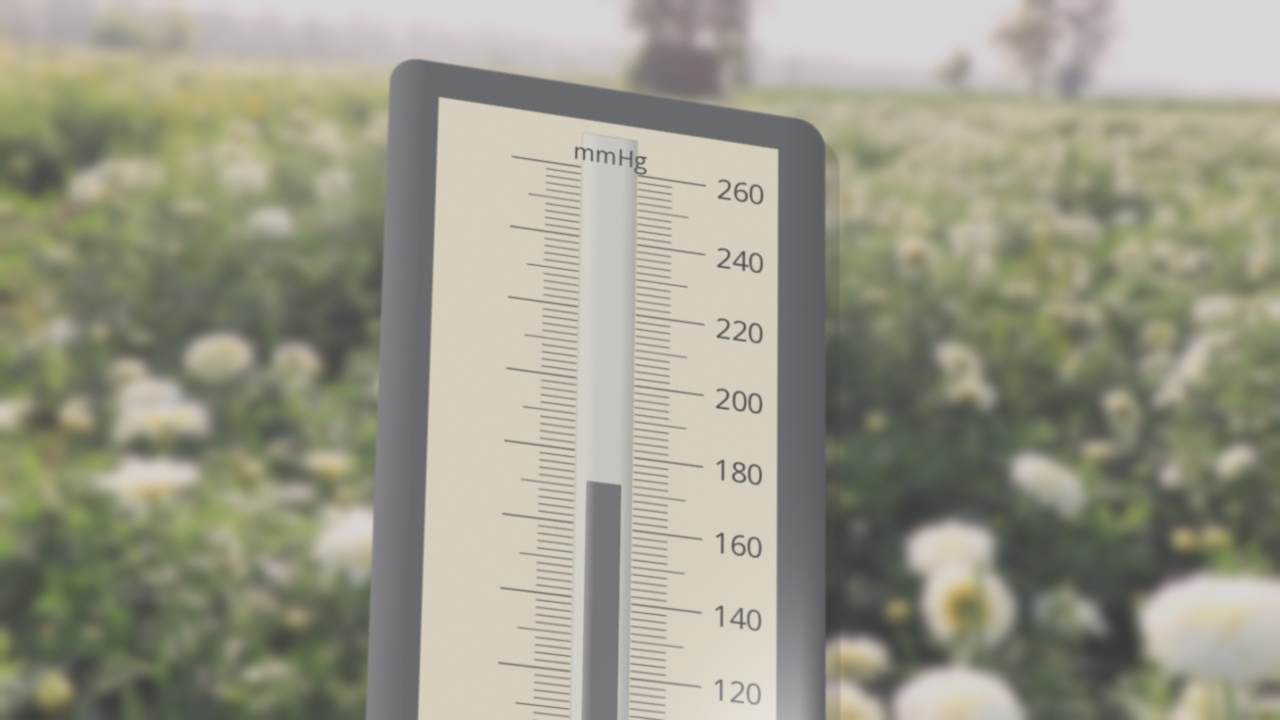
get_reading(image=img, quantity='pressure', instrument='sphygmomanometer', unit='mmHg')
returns 172 mmHg
